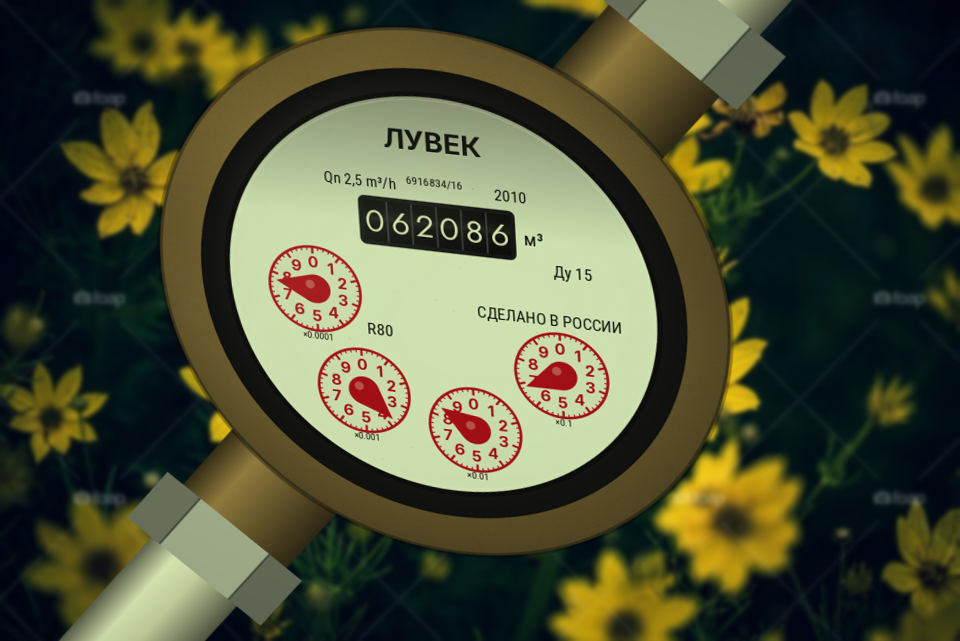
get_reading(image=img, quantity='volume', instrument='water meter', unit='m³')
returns 62086.6837 m³
